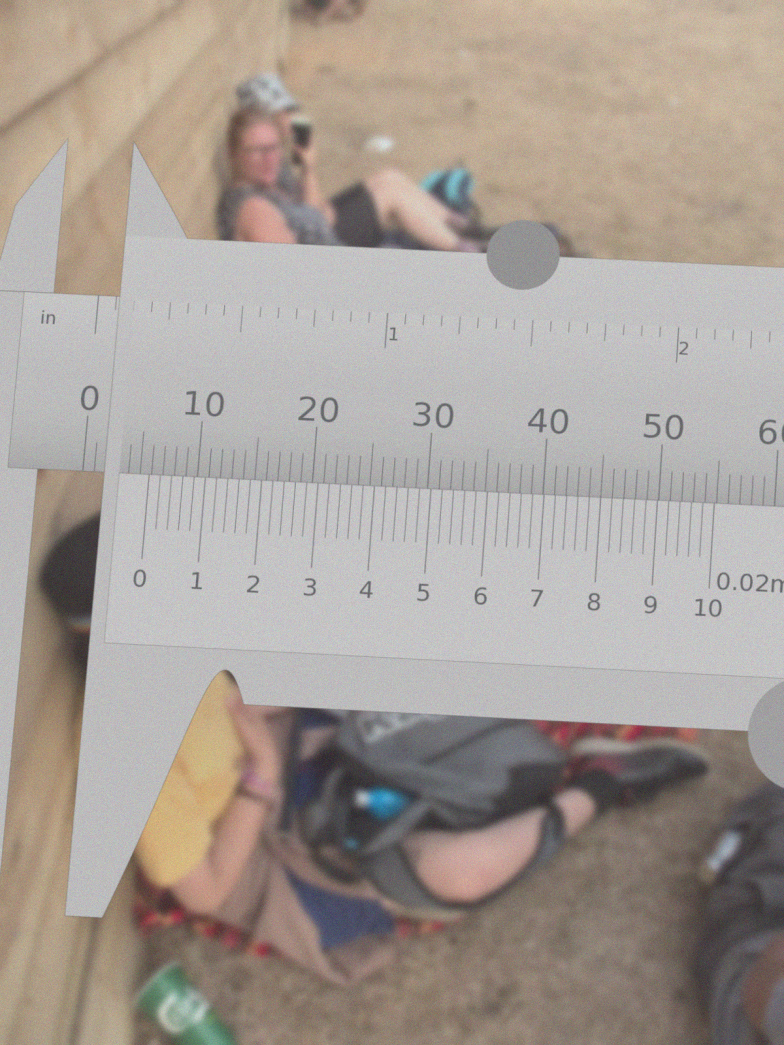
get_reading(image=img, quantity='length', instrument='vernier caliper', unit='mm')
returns 5.8 mm
